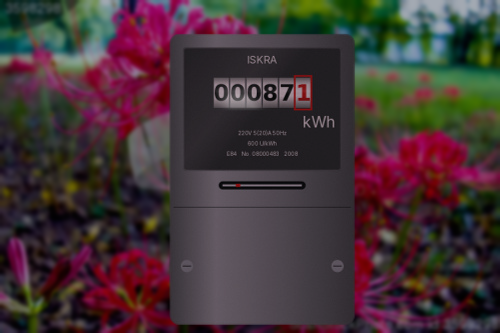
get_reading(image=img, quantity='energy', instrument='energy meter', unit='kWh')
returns 87.1 kWh
